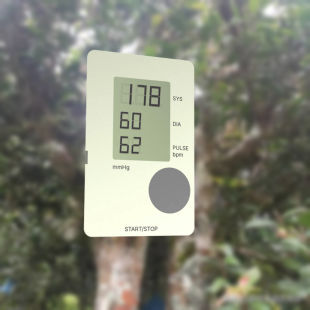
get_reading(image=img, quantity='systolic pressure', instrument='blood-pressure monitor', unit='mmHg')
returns 178 mmHg
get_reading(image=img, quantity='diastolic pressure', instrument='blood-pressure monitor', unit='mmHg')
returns 60 mmHg
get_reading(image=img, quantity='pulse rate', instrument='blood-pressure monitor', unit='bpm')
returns 62 bpm
